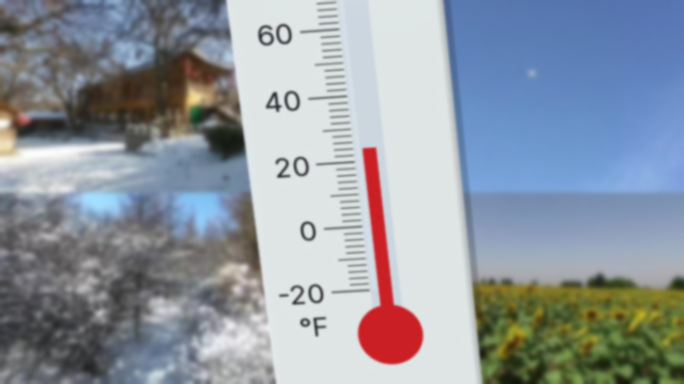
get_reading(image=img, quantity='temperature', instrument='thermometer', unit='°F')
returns 24 °F
